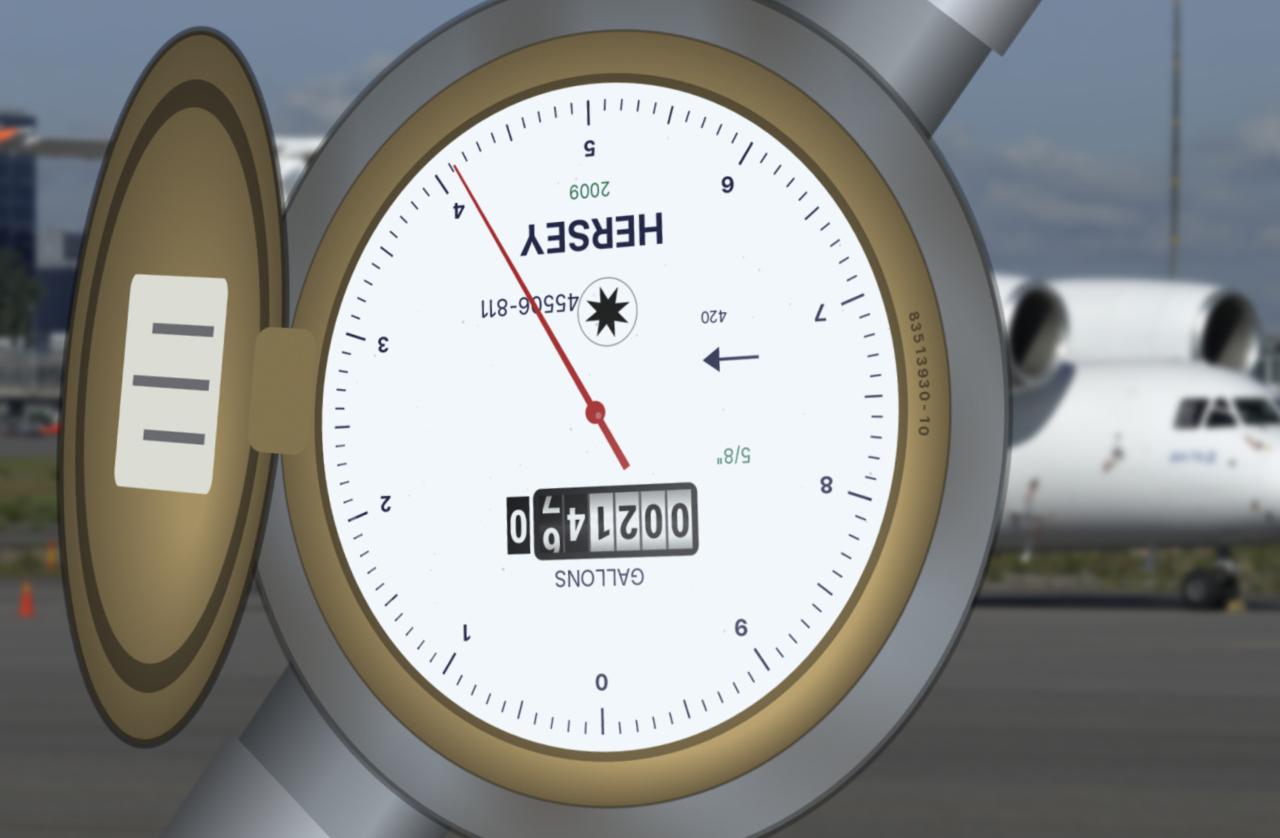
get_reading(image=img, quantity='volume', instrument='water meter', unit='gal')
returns 21464.1 gal
